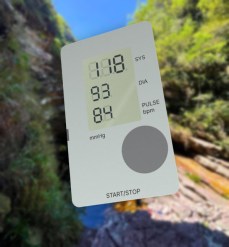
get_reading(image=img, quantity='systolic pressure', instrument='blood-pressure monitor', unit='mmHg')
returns 118 mmHg
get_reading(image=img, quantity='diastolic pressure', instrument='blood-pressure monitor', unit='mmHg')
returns 93 mmHg
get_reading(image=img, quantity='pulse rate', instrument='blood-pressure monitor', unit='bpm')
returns 84 bpm
